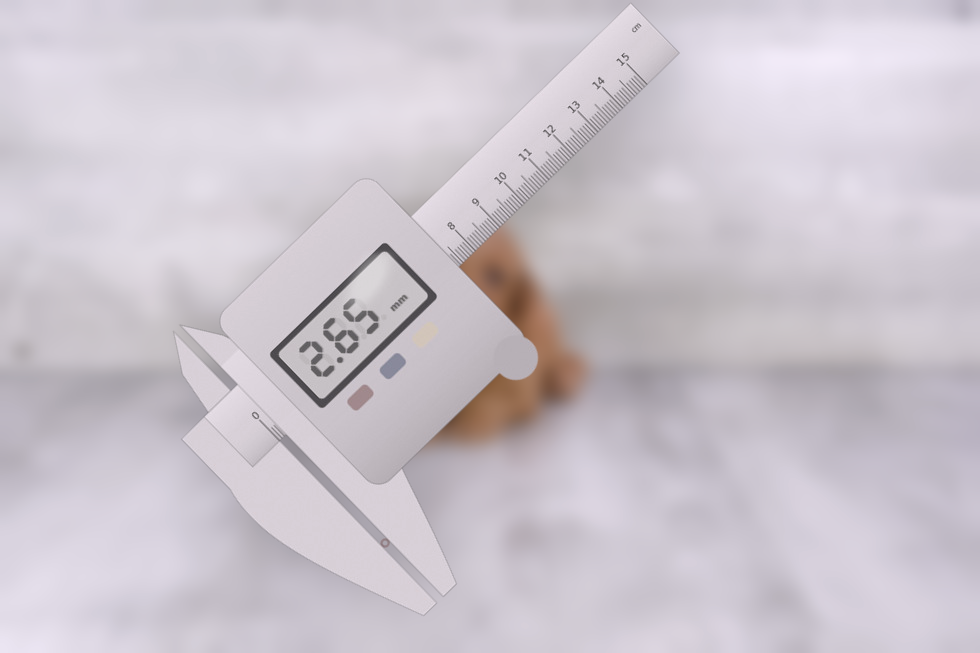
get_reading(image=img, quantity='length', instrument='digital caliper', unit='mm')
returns 2.65 mm
